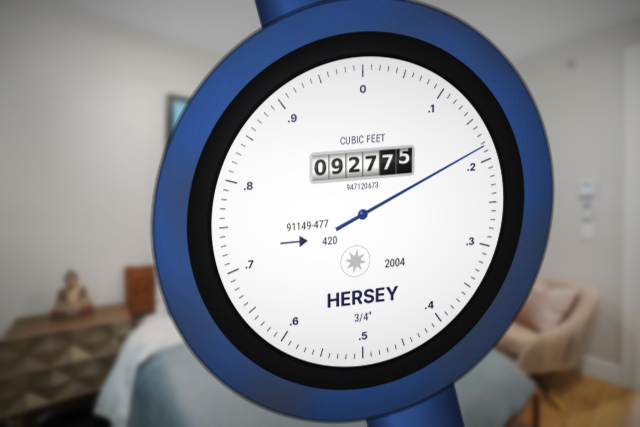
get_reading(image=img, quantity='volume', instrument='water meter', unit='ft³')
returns 92775.18 ft³
